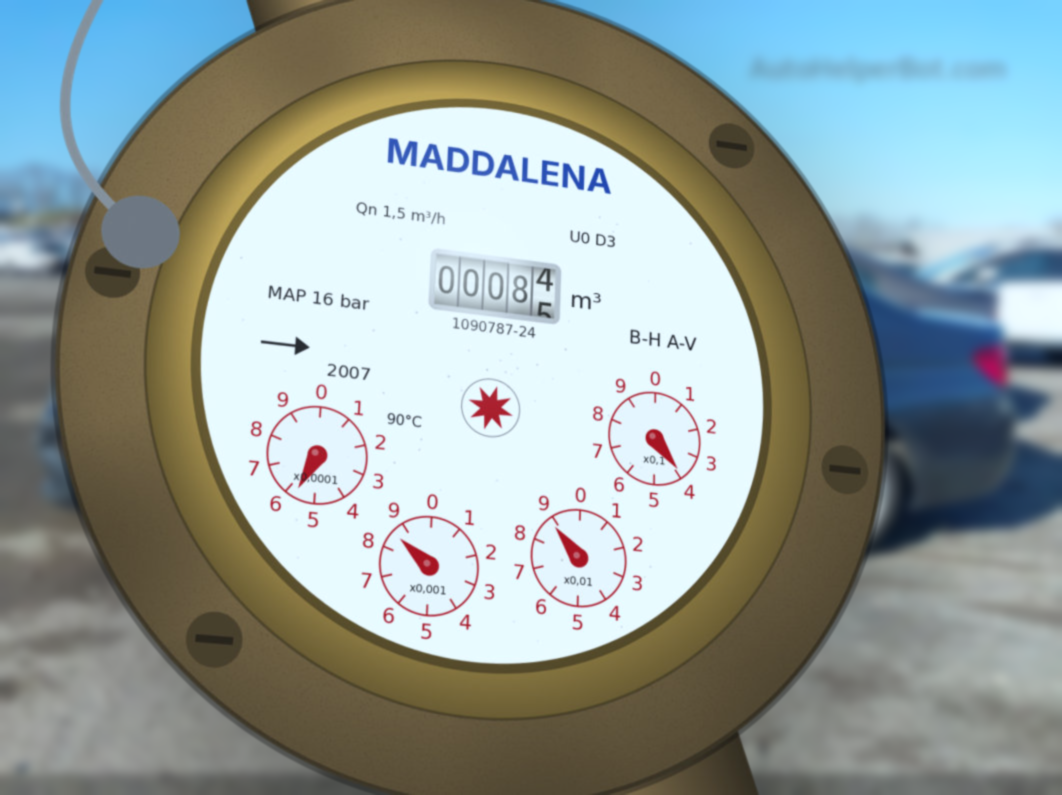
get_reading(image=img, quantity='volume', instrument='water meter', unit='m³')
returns 84.3885 m³
